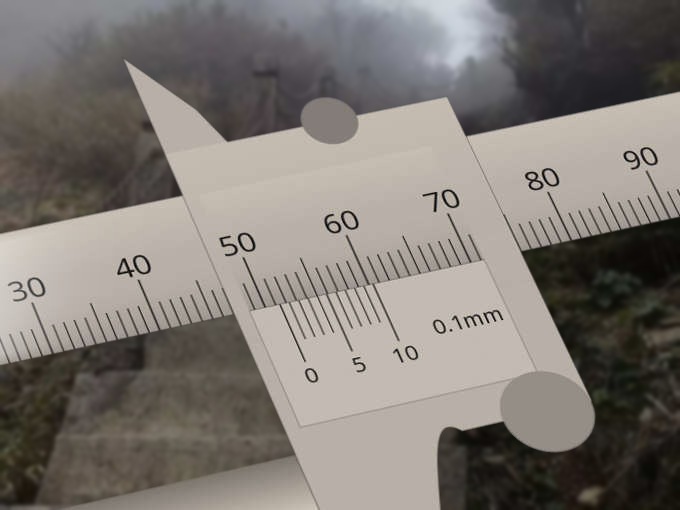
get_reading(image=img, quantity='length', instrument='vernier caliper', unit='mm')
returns 51.4 mm
